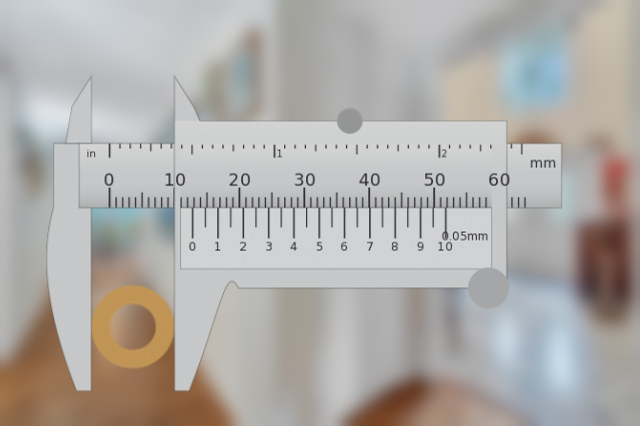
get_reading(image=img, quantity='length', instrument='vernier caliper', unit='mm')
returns 12.8 mm
